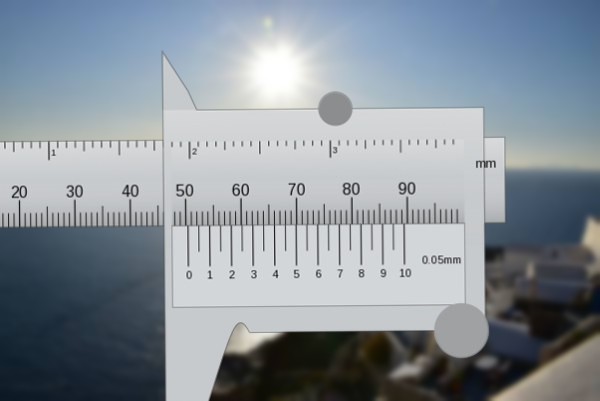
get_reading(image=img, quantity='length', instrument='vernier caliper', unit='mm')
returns 50.4 mm
